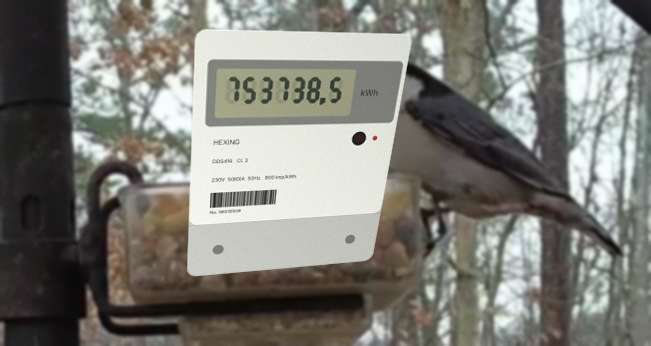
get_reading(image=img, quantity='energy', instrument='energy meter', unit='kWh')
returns 753738.5 kWh
